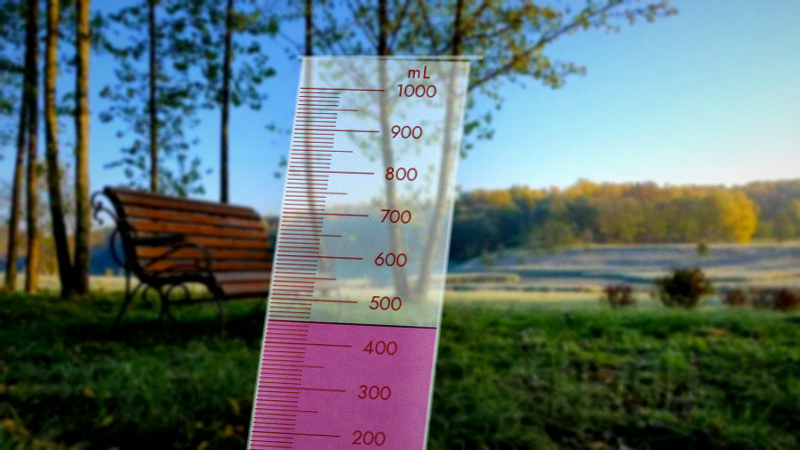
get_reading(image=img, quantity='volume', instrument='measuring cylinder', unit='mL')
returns 450 mL
